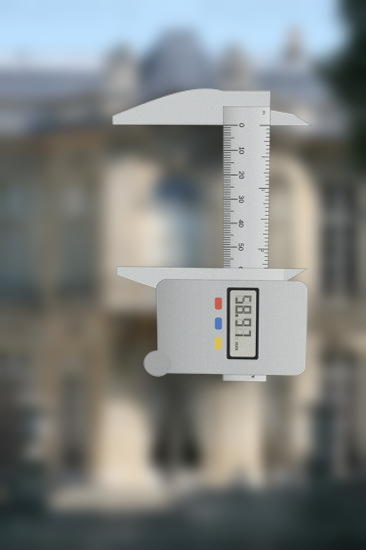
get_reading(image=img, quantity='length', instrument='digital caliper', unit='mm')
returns 58.97 mm
